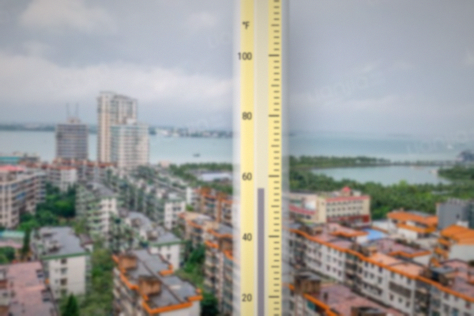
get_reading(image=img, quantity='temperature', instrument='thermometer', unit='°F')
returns 56 °F
